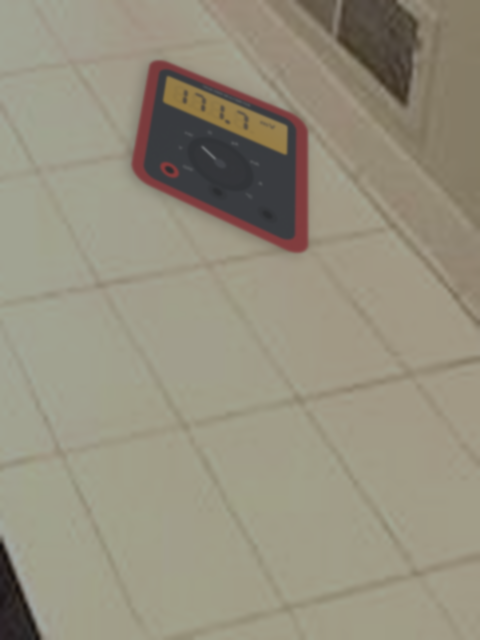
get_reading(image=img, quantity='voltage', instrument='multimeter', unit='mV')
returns 171.7 mV
